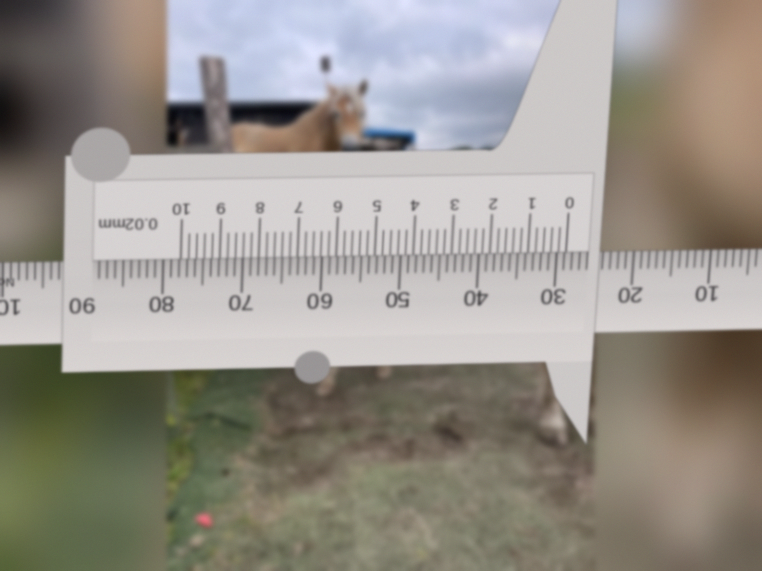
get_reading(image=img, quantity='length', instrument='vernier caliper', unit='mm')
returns 28.8 mm
